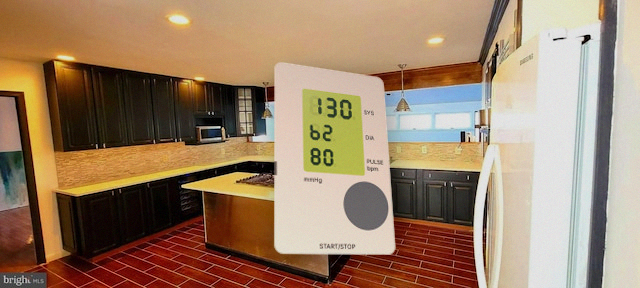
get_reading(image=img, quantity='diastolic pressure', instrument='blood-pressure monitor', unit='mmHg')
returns 62 mmHg
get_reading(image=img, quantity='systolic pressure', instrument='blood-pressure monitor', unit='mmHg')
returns 130 mmHg
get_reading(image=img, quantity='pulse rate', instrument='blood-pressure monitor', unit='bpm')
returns 80 bpm
